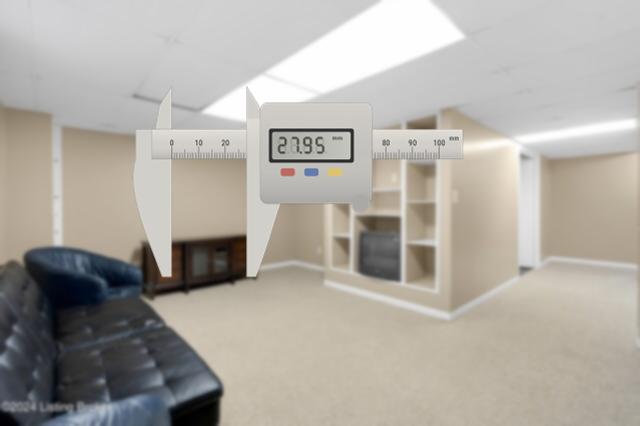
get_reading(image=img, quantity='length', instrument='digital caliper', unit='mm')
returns 27.95 mm
